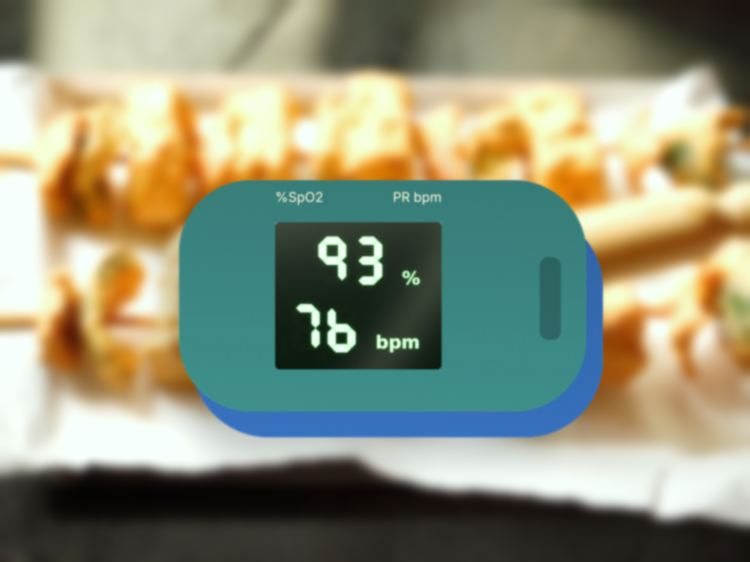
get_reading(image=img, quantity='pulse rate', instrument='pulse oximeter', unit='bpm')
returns 76 bpm
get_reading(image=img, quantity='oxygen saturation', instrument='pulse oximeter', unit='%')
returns 93 %
